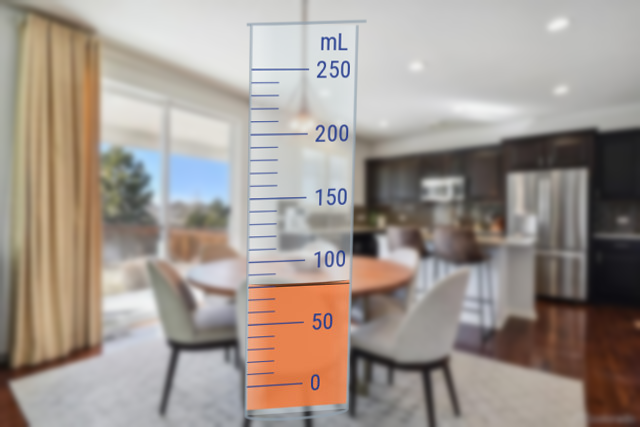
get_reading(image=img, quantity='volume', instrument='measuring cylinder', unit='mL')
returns 80 mL
